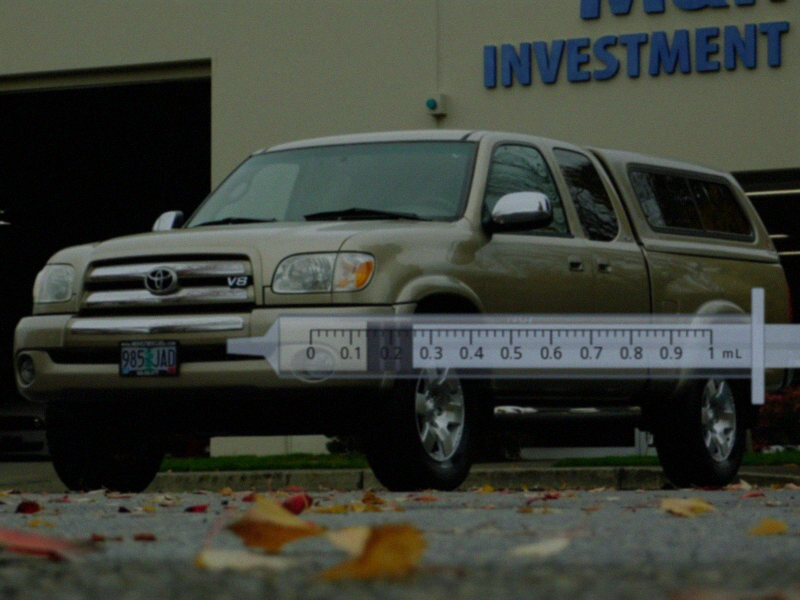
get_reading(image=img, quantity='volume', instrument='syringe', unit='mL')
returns 0.14 mL
